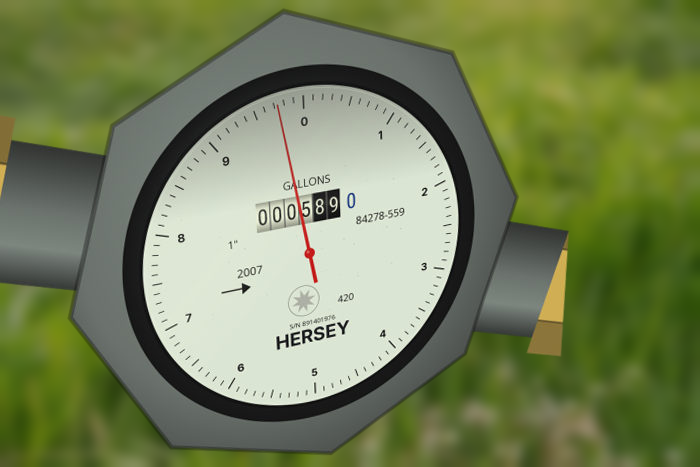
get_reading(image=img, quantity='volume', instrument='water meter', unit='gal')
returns 5889.7 gal
